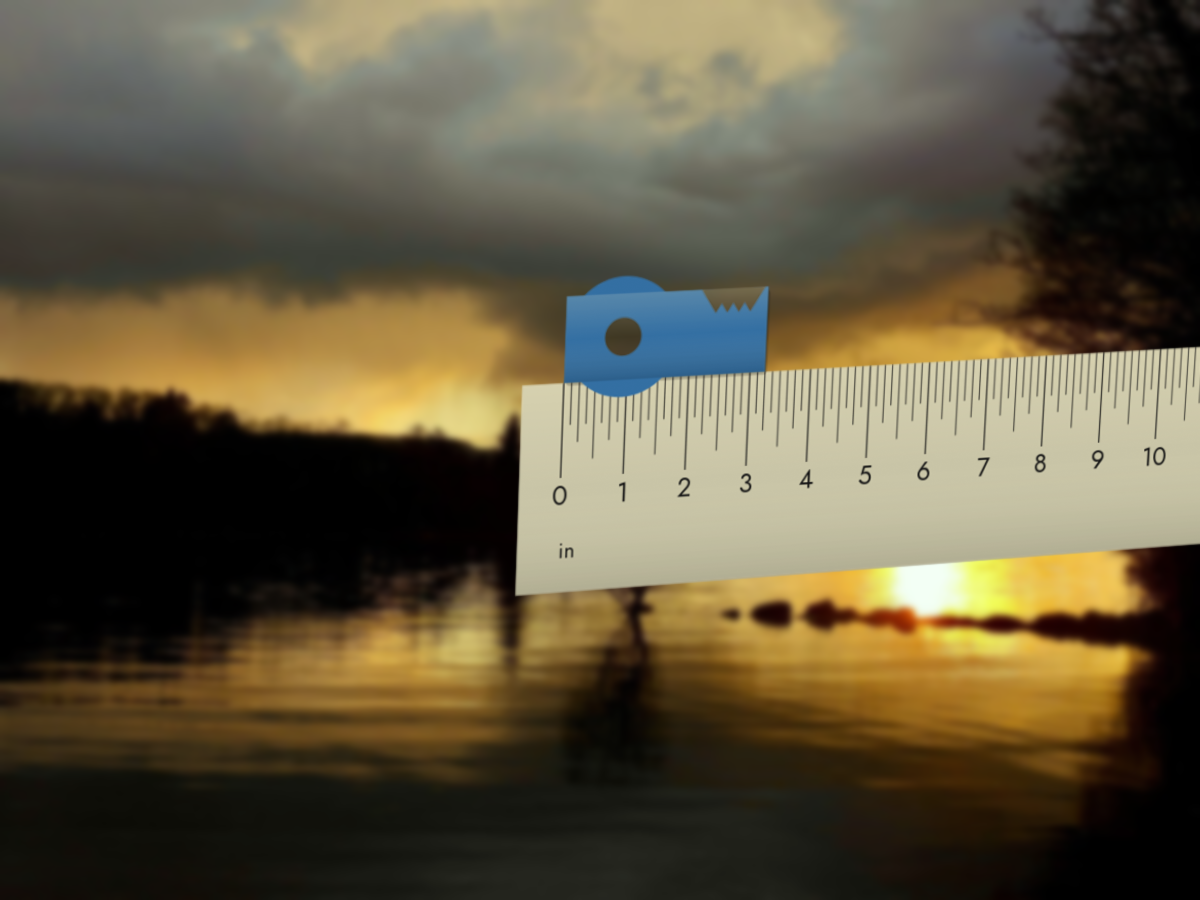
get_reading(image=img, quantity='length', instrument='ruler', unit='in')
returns 3.25 in
